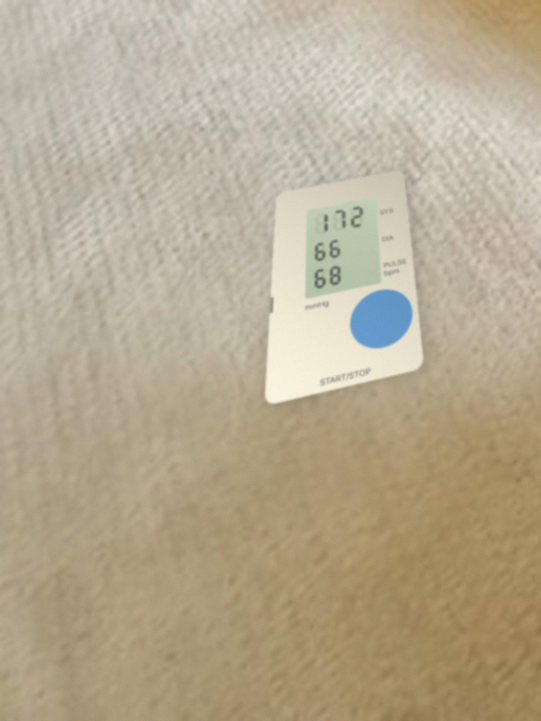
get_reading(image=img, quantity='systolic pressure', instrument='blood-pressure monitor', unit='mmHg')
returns 172 mmHg
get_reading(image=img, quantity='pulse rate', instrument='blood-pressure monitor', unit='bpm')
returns 68 bpm
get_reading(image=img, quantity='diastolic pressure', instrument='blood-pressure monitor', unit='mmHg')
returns 66 mmHg
